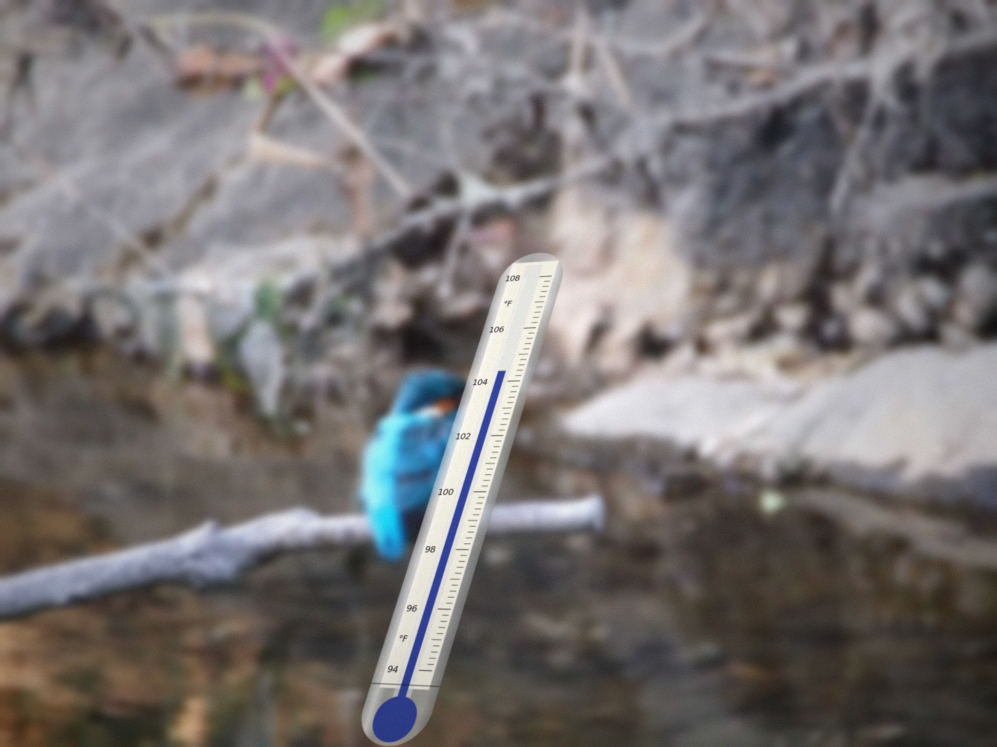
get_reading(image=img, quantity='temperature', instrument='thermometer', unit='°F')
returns 104.4 °F
